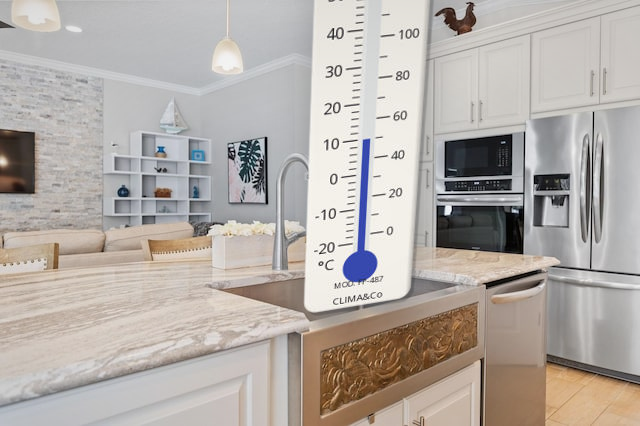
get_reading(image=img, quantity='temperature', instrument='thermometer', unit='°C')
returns 10 °C
